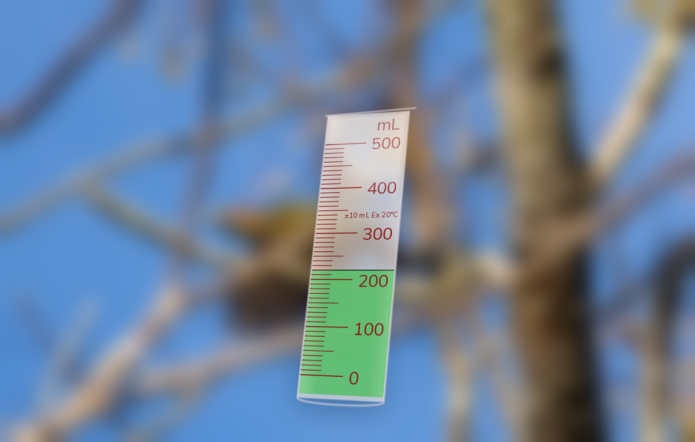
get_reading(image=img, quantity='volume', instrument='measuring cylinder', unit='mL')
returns 220 mL
